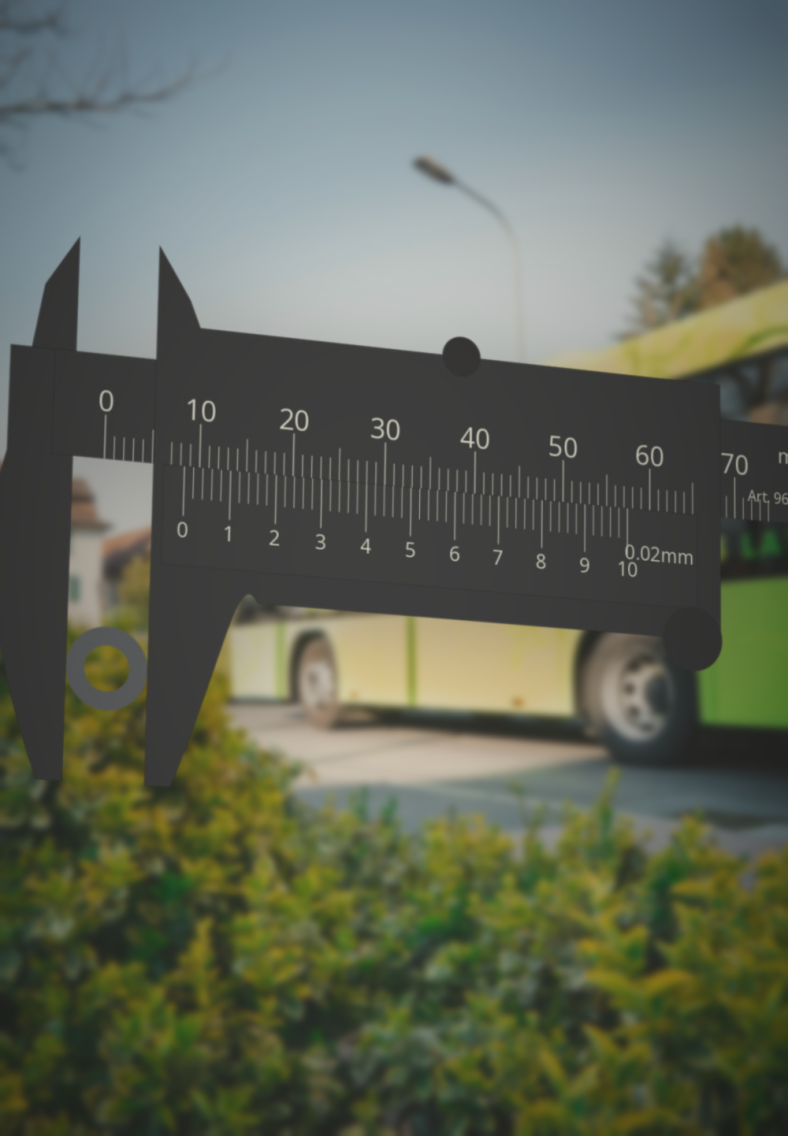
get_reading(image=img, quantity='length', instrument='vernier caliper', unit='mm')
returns 8.4 mm
